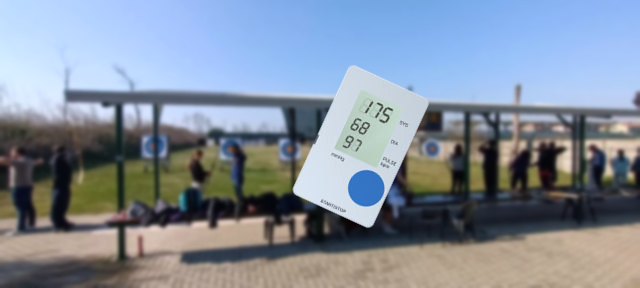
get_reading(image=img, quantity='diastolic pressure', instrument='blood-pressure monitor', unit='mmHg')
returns 68 mmHg
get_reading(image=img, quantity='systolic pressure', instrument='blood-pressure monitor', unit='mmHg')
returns 175 mmHg
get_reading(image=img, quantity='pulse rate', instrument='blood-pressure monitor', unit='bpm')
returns 97 bpm
